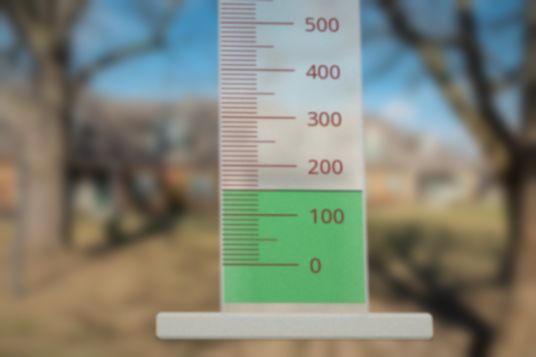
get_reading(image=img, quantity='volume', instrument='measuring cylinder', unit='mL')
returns 150 mL
